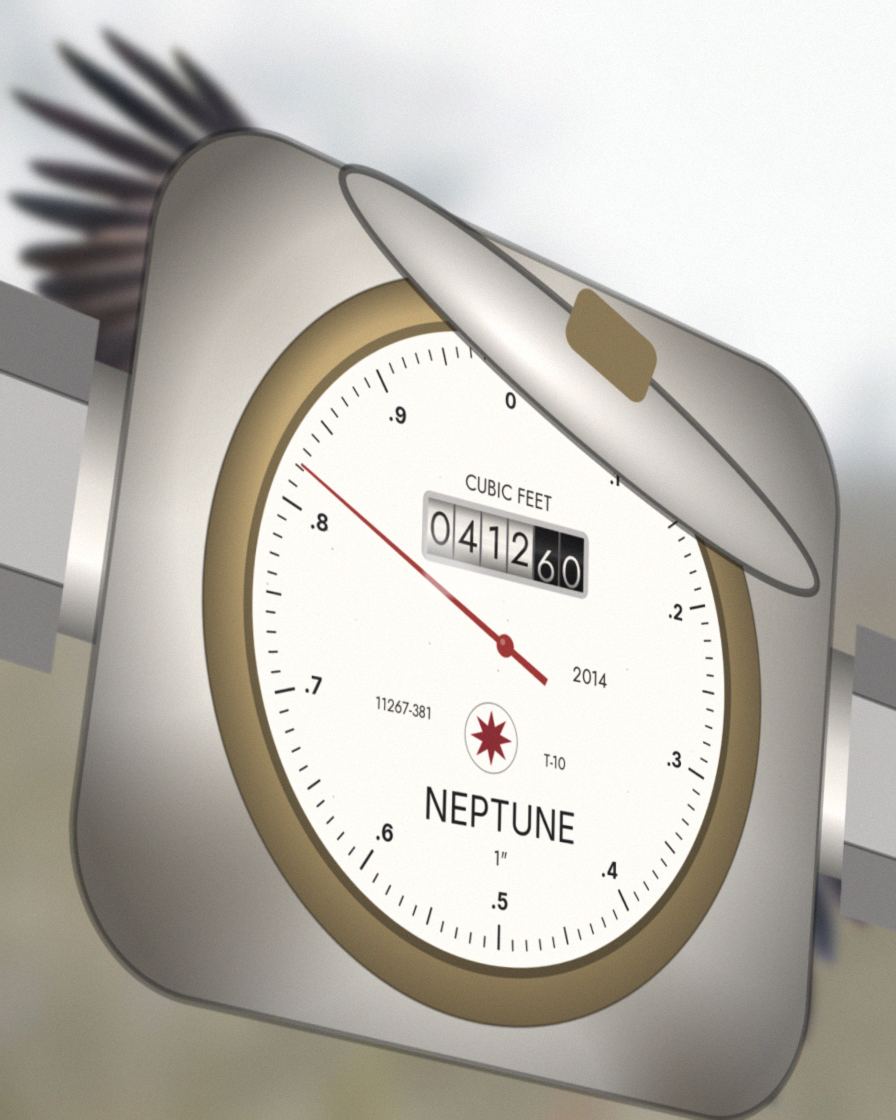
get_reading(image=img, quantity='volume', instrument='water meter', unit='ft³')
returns 41259.82 ft³
